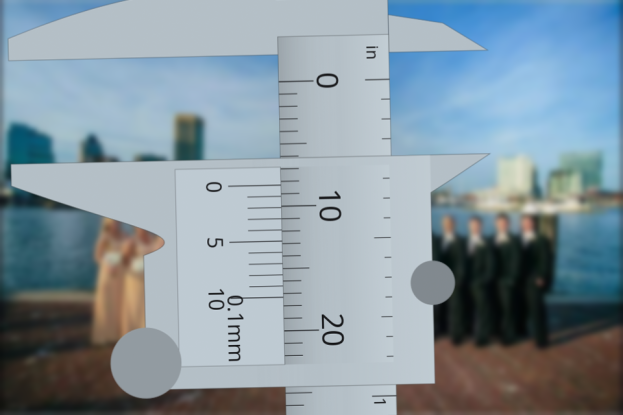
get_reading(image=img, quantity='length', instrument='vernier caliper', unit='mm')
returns 8.3 mm
